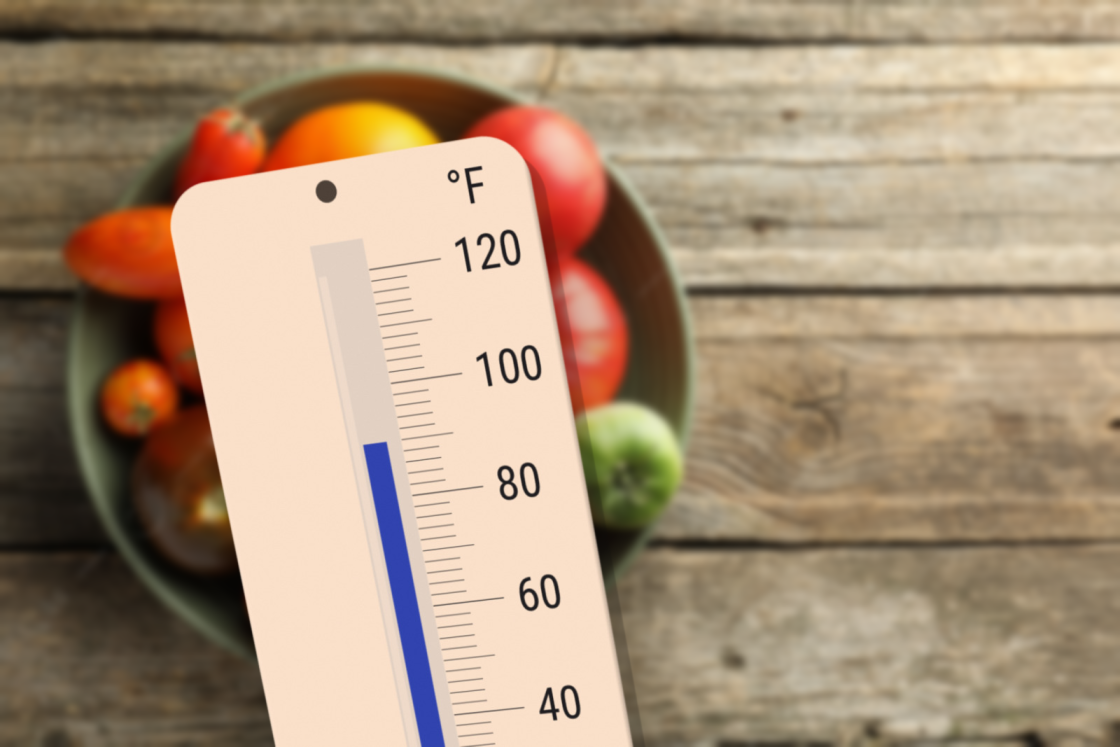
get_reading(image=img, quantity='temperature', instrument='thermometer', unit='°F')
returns 90 °F
